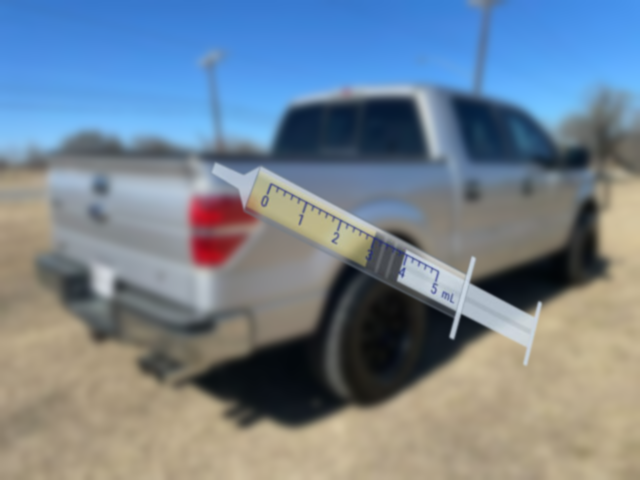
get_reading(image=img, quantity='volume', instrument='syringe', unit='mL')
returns 3 mL
